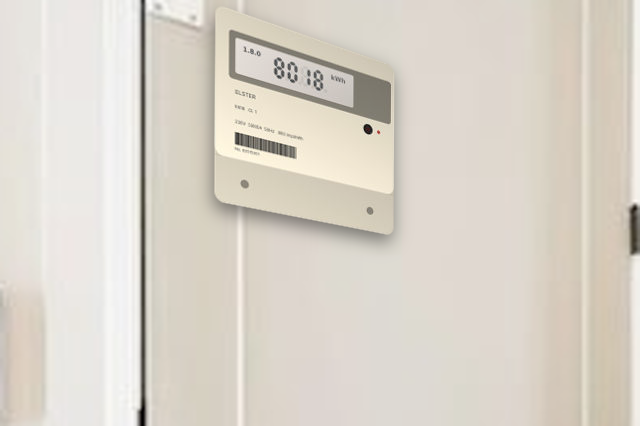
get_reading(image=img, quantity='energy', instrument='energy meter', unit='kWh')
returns 8018 kWh
